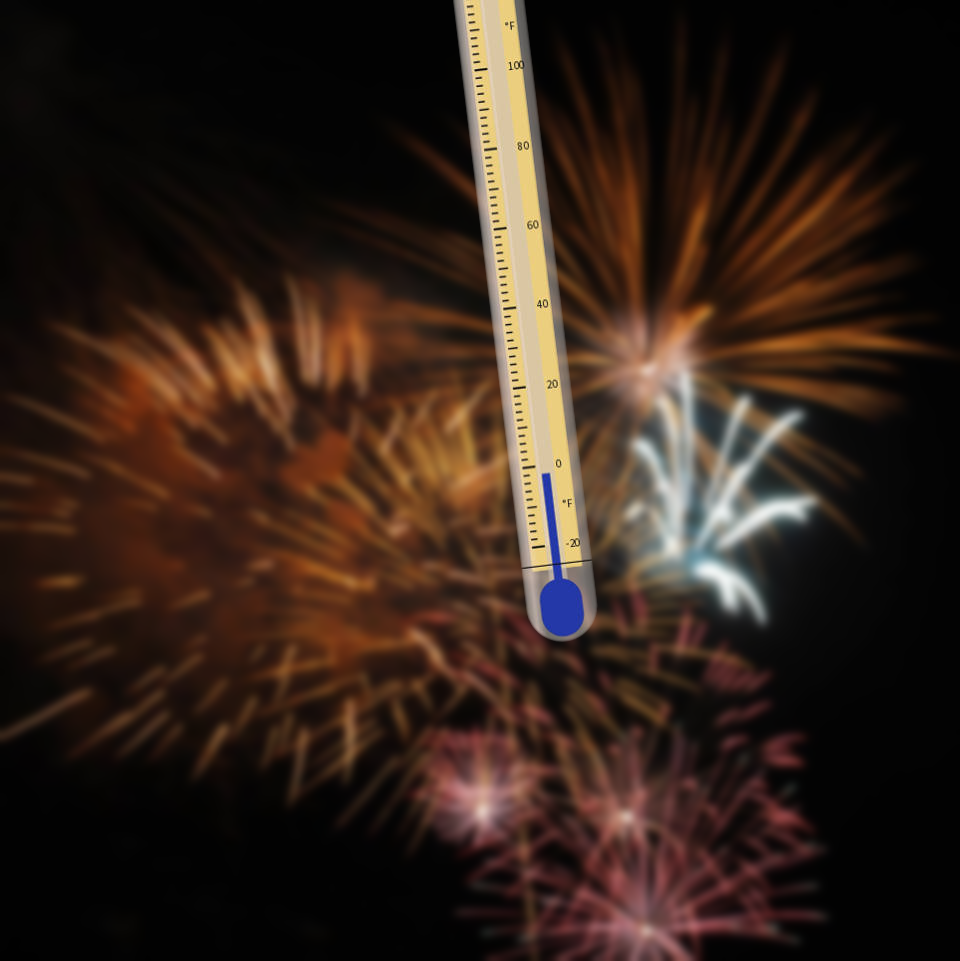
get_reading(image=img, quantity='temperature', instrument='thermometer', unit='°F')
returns -2 °F
